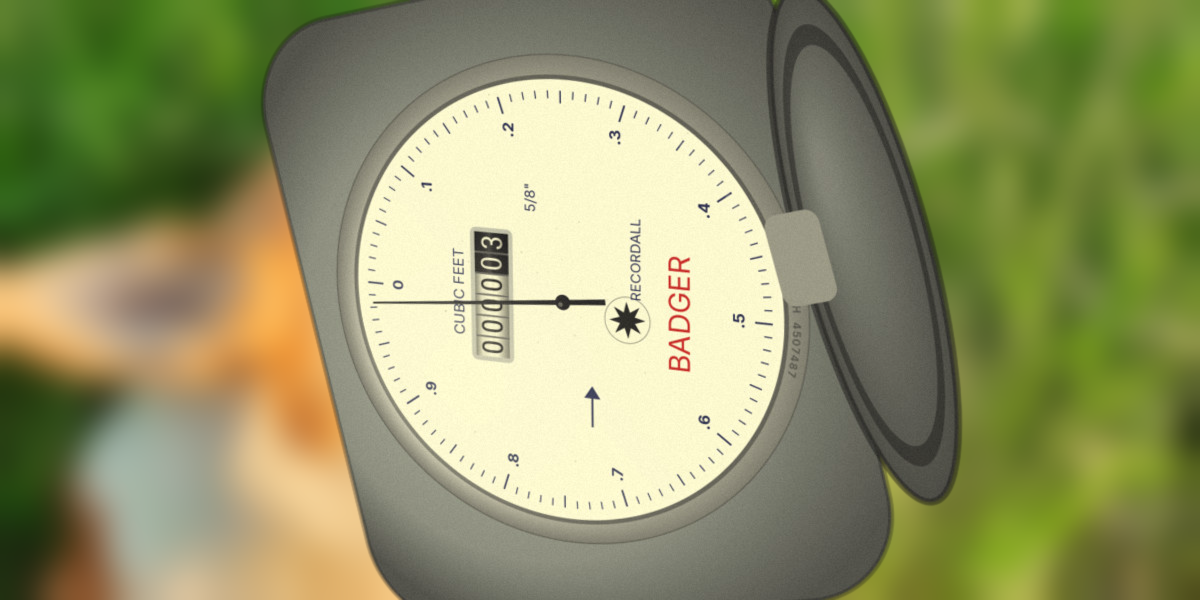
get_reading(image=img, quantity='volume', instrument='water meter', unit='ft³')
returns 2.98 ft³
